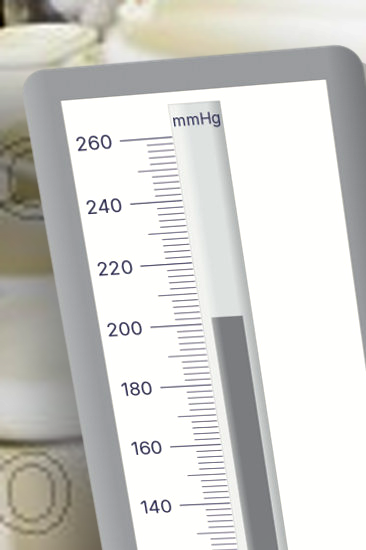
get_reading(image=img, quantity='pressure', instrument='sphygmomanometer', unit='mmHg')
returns 202 mmHg
